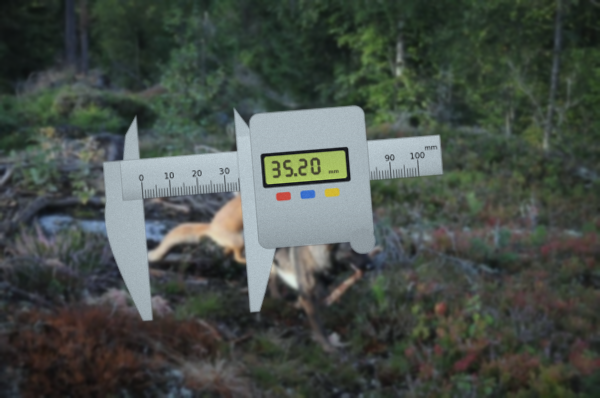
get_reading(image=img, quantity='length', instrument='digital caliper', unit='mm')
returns 35.20 mm
